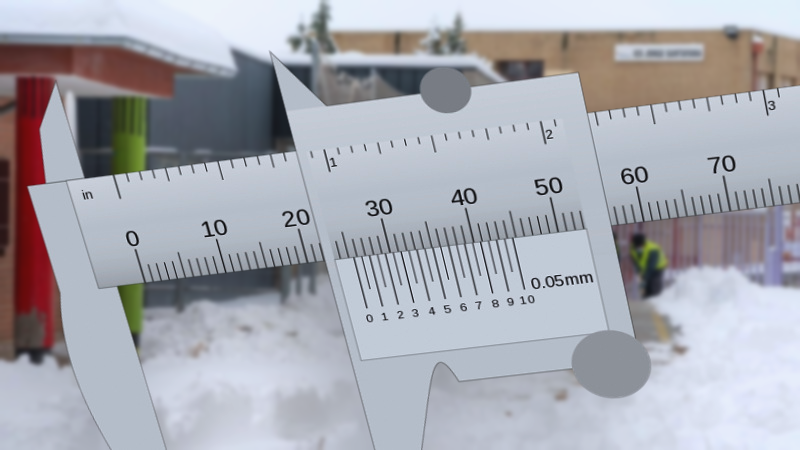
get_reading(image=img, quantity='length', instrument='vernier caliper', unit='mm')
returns 25.6 mm
